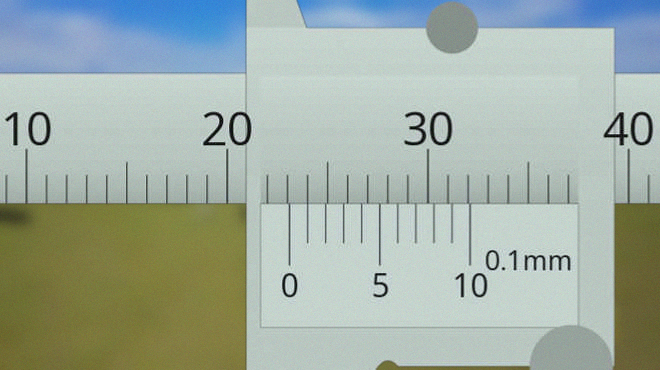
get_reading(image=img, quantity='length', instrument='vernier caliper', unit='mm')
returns 23.1 mm
